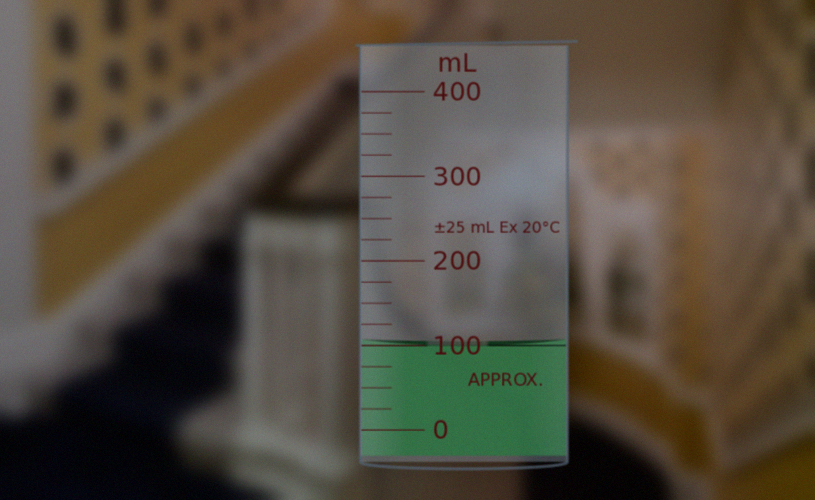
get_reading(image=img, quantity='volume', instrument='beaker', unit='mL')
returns 100 mL
